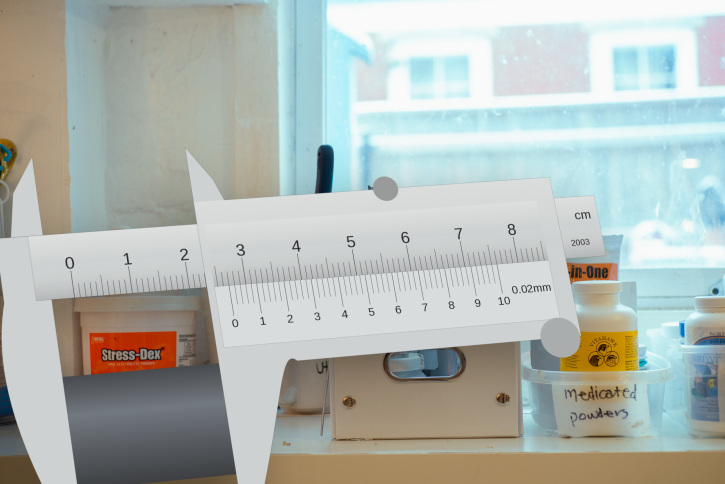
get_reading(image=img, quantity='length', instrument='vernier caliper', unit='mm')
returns 27.0 mm
